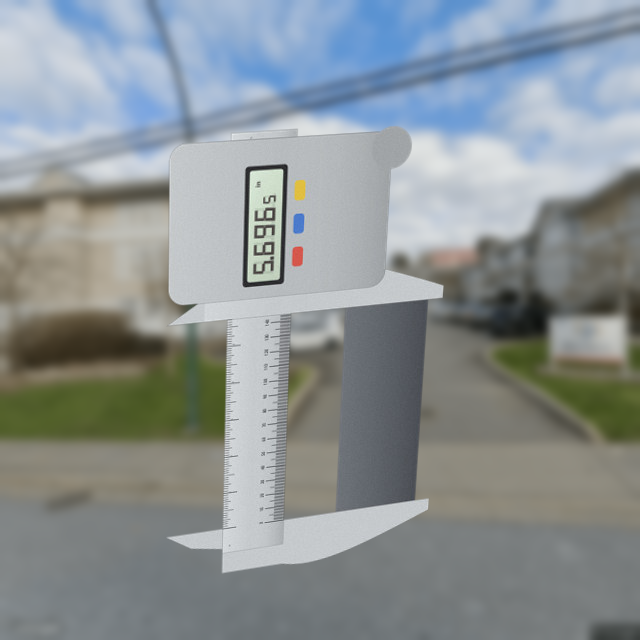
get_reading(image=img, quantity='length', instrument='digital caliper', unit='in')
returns 5.6965 in
